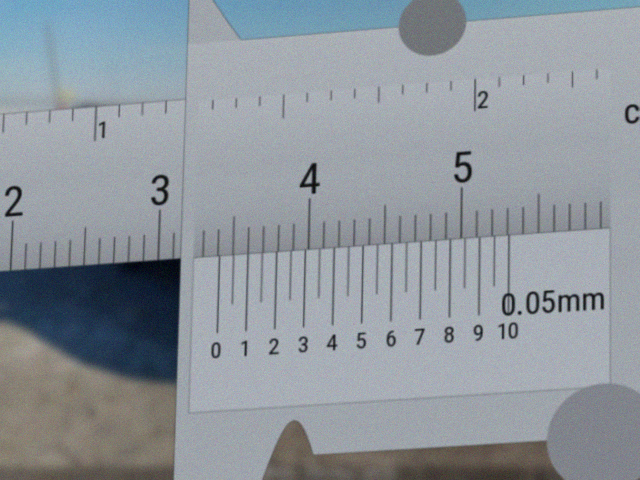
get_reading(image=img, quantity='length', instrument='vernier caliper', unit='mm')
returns 34.1 mm
